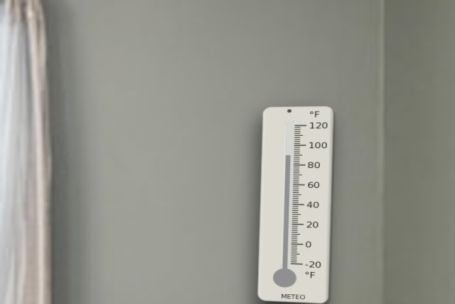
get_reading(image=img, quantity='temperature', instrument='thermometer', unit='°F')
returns 90 °F
